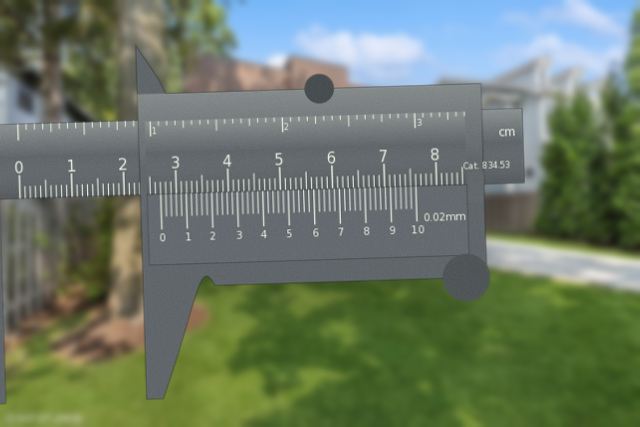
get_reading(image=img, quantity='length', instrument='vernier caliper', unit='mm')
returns 27.0 mm
